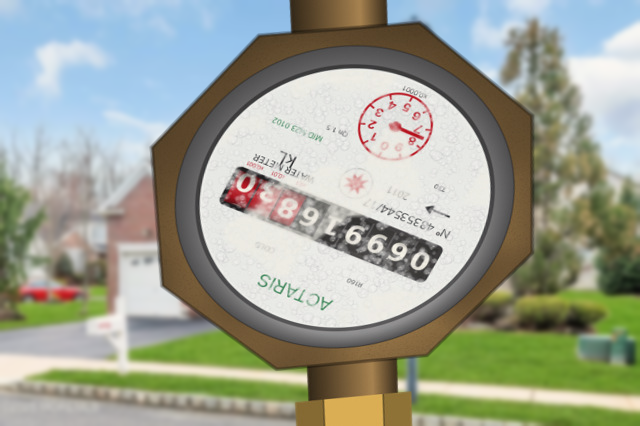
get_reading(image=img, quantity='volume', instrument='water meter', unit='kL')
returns 69916.8297 kL
